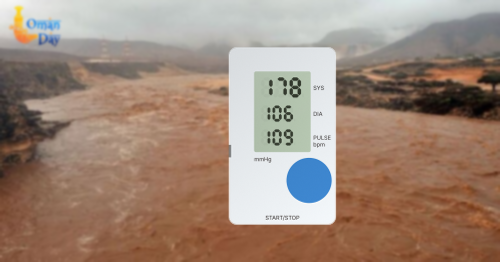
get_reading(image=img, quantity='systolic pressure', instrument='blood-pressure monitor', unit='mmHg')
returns 178 mmHg
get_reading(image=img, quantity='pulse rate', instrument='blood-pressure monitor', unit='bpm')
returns 109 bpm
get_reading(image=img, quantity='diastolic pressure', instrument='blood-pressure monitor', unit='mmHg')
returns 106 mmHg
